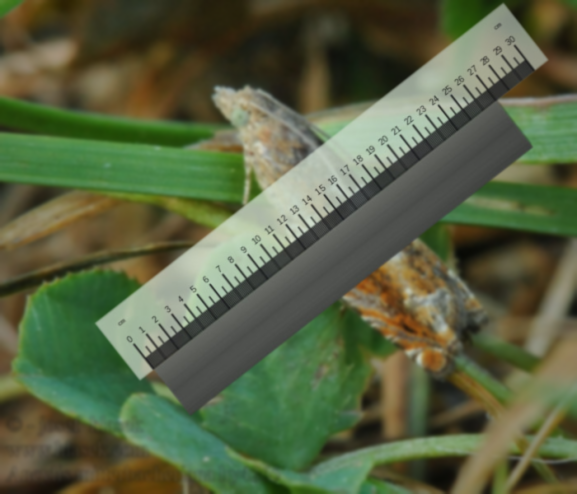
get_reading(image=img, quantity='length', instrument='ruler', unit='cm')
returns 27 cm
